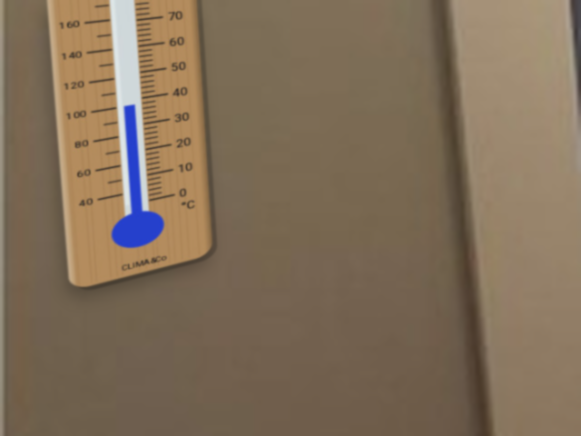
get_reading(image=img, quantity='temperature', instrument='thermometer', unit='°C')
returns 38 °C
